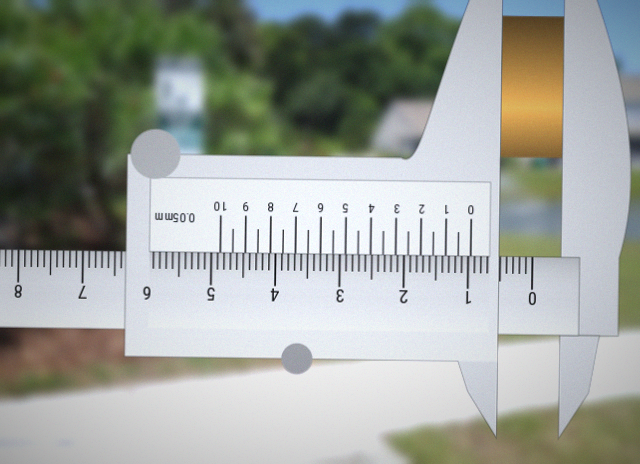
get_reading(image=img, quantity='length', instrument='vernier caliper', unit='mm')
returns 9.6 mm
